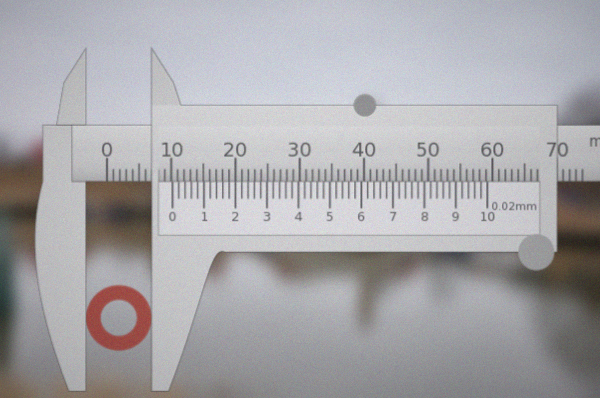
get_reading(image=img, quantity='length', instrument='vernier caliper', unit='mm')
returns 10.2 mm
